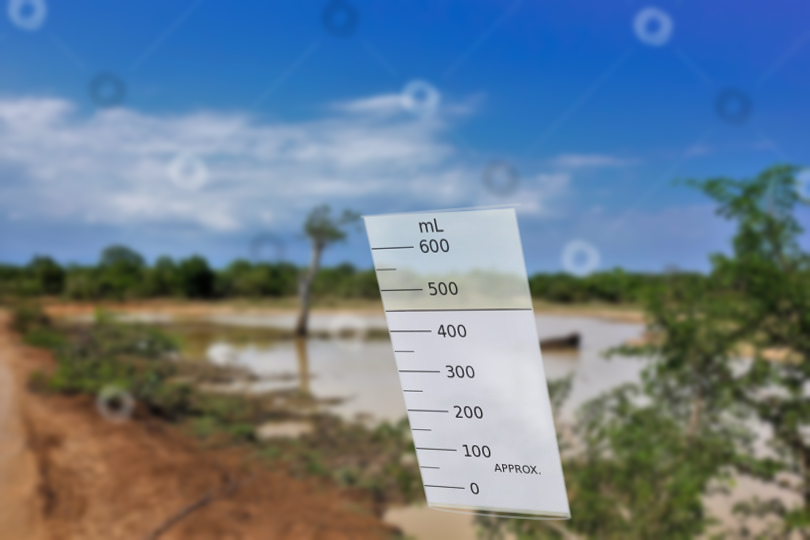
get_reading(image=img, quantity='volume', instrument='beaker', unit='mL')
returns 450 mL
